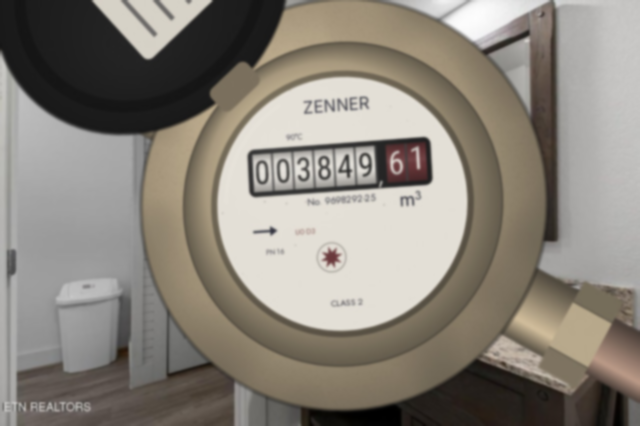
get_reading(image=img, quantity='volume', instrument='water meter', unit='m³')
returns 3849.61 m³
